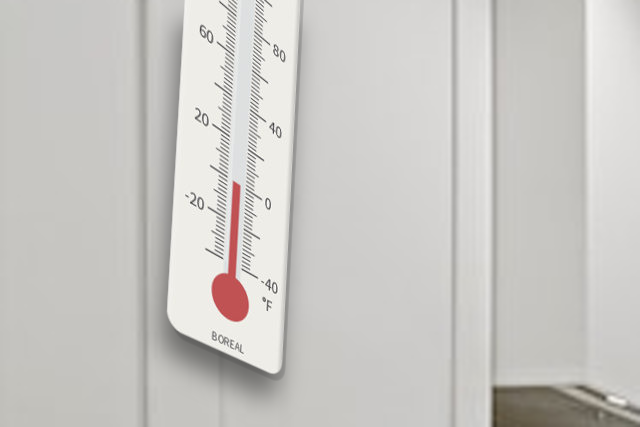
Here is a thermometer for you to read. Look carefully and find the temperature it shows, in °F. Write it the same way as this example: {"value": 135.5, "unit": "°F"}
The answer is {"value": 0, "unit": "°F"}
